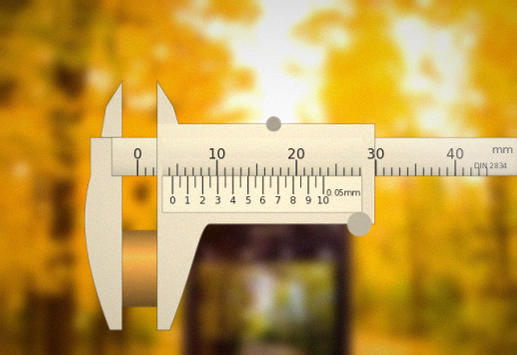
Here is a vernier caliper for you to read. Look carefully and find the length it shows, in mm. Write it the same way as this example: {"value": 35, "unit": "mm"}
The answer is {"value": 4.4, "unit": "mm"}
